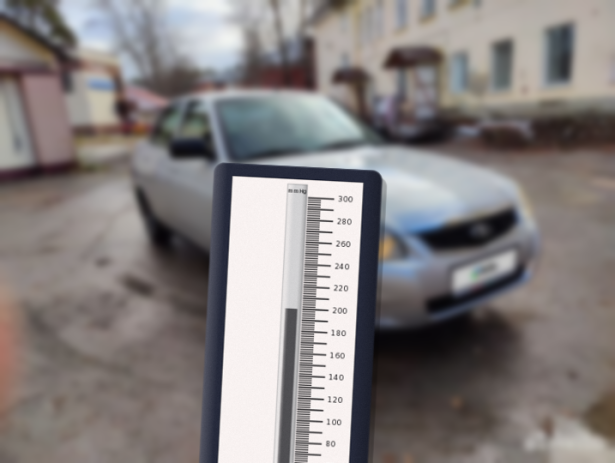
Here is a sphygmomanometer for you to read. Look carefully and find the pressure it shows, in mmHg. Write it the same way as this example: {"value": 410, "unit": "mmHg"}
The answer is {"value": 200, "unit": "mmHg"}
